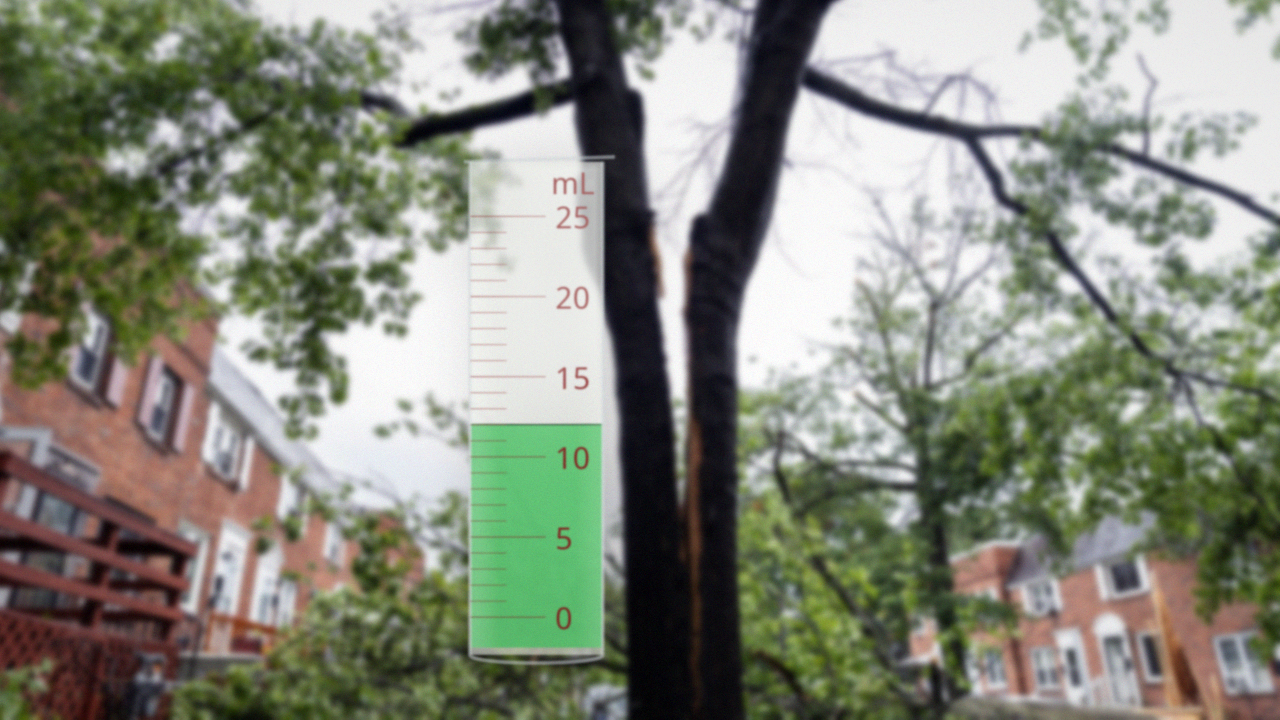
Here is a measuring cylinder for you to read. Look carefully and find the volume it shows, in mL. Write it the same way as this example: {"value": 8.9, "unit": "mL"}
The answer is {"value": 12, "unit": "mL"}
